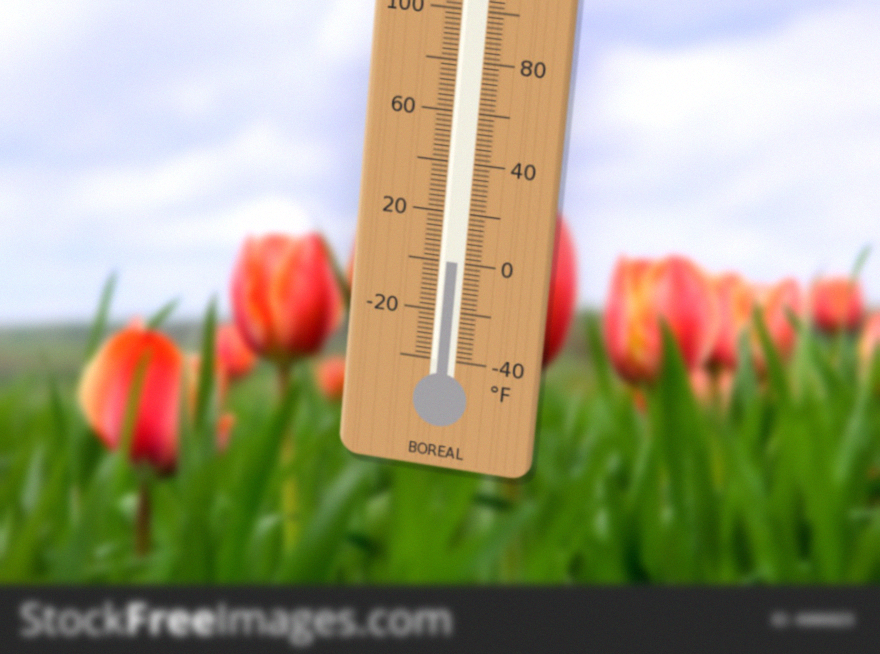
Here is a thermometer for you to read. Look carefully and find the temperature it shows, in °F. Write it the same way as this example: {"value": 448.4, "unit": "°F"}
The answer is {"value": 0, "unit": "°F"}
